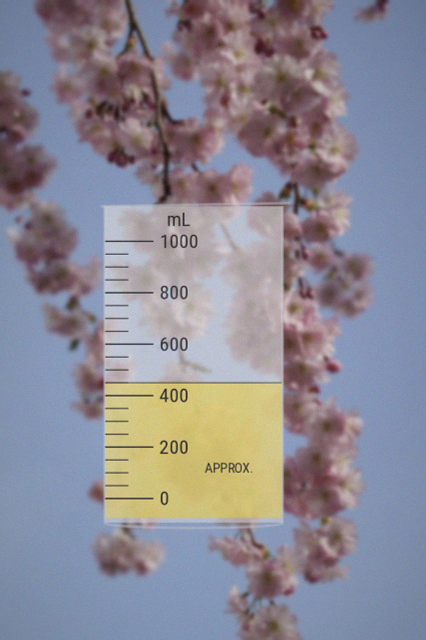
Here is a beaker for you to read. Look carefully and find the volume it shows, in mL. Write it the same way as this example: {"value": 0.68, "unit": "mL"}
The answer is {"value": 450, "unit": "mL"}
